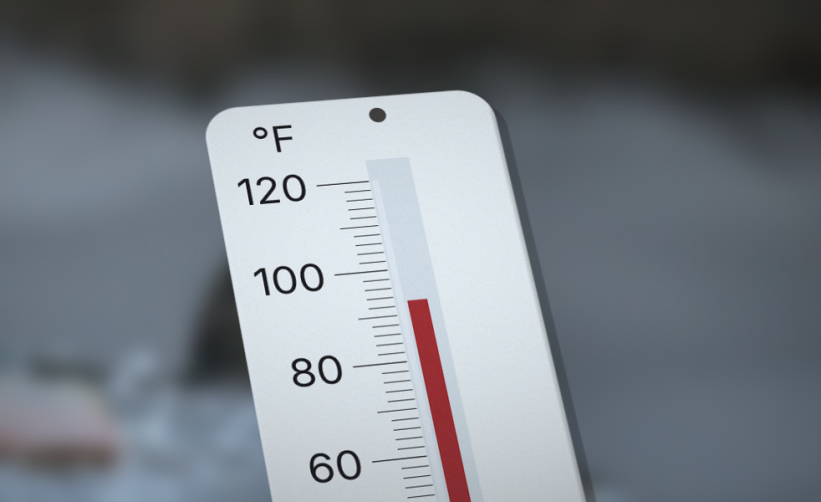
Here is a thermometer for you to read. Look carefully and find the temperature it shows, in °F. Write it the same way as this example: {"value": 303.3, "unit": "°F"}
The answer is {"value": 93, "unit": "°F"}
